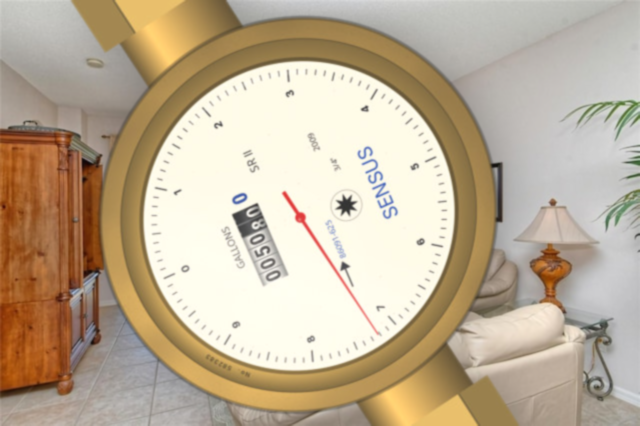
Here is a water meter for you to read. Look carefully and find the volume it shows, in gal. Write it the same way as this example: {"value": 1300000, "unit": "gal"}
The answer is {"value": 50797.2, "unit": "gal"}
